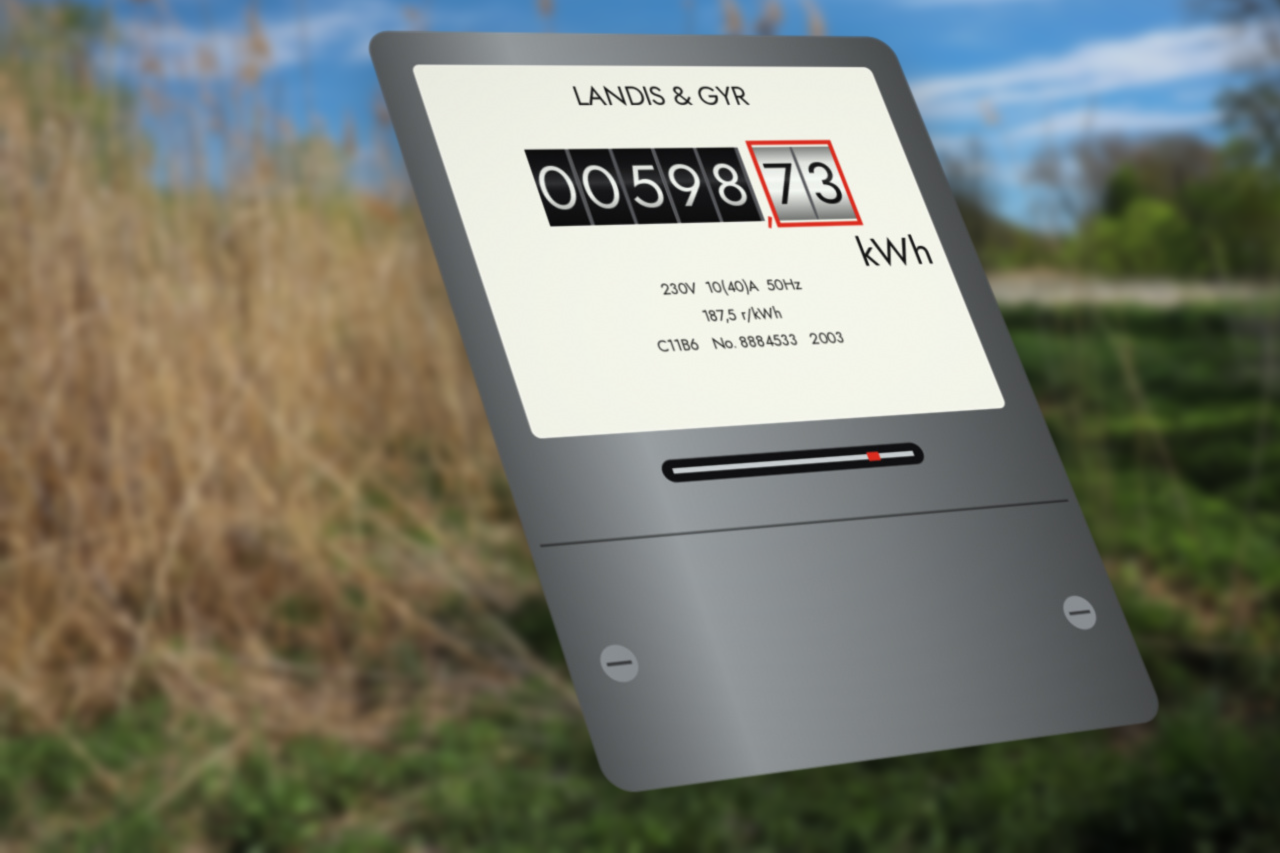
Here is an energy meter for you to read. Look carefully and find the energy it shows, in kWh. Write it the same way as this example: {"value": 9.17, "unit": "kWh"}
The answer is {"value": 598.73, "unit": "kWh"}
